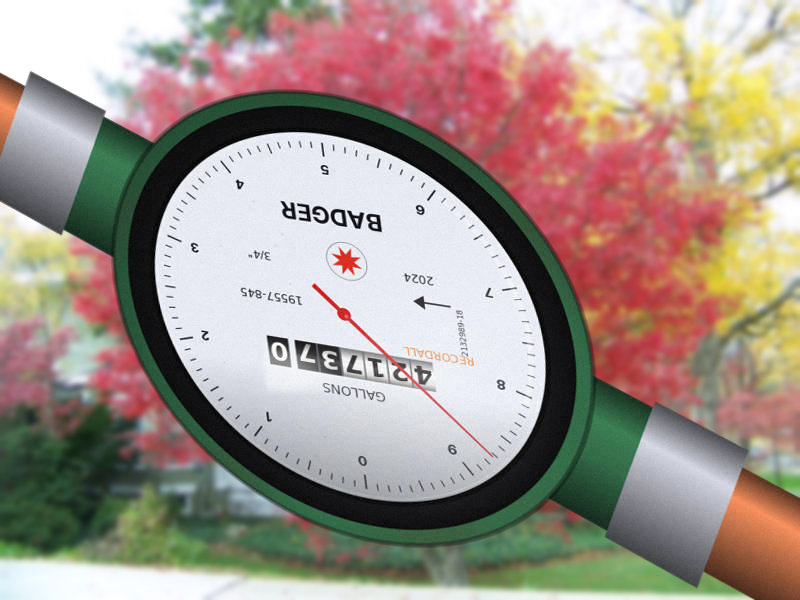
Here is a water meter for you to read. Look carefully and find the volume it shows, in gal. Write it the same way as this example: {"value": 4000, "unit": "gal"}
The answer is {"value": 4217368.7, "unit": "gal"}
